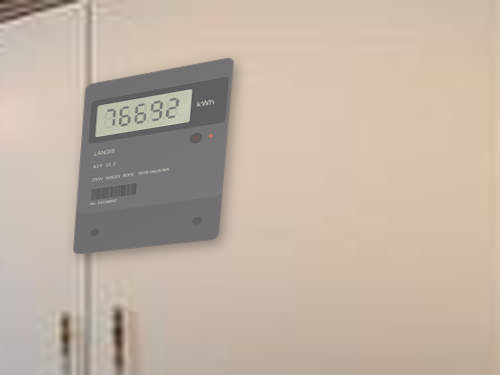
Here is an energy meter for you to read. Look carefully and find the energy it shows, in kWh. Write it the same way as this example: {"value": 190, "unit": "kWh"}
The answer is {"value": 76692, "unit": "kWh"}
